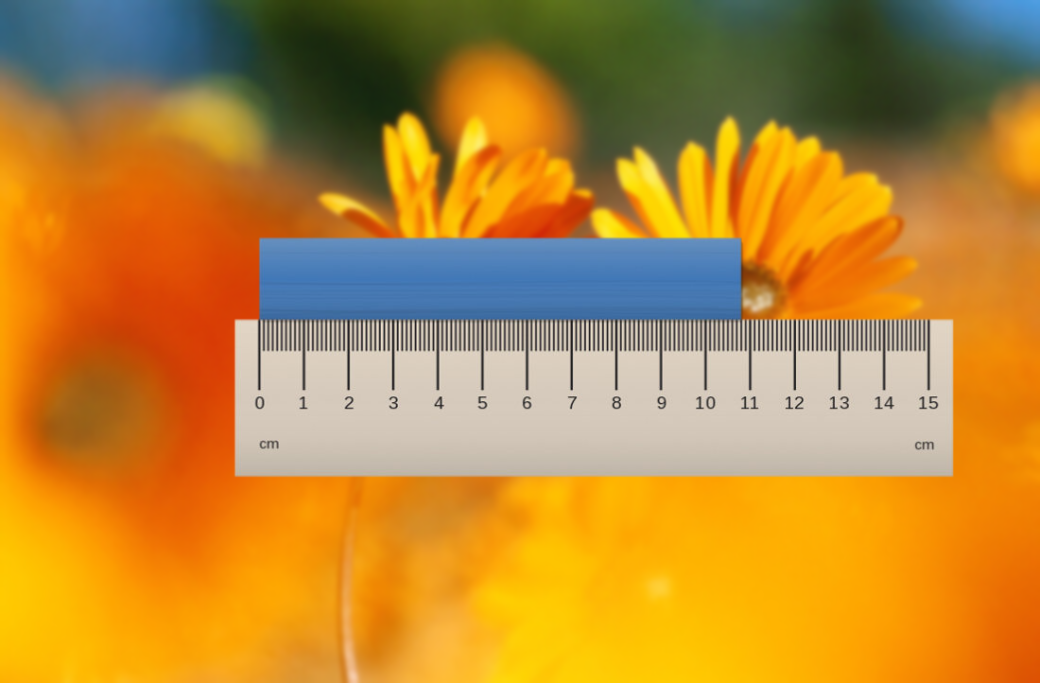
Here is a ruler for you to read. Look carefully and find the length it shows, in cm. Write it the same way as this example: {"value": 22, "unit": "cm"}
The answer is {"value": 10.8, "unit": "cm"}
